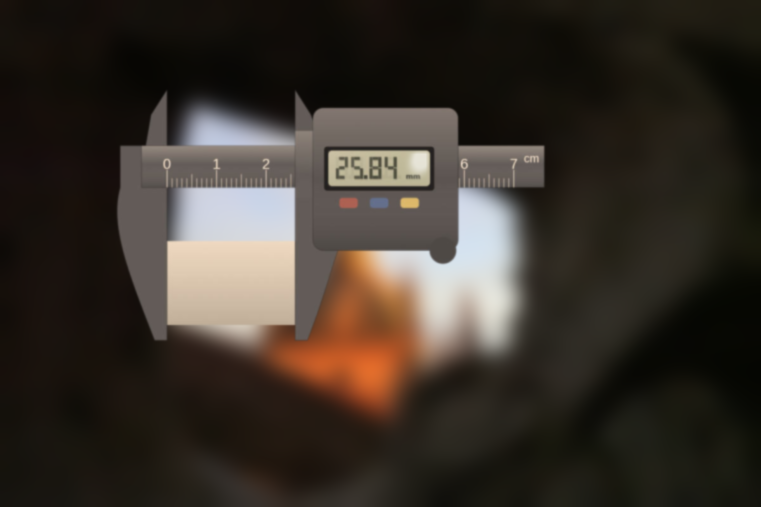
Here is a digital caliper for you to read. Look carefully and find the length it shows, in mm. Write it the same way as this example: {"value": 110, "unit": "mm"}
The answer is {"value": 25.84, "unit": "mm"}
